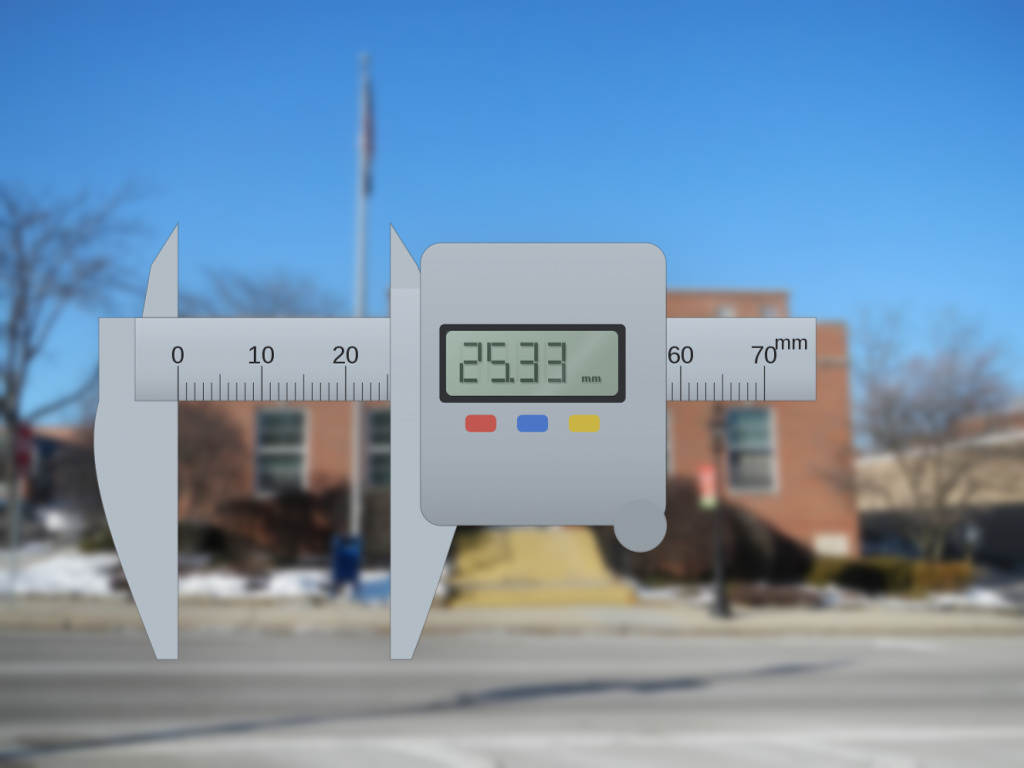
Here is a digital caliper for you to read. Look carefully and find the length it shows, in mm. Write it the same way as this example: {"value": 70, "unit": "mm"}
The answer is {"value": 25.33, "unit": "mm"}
